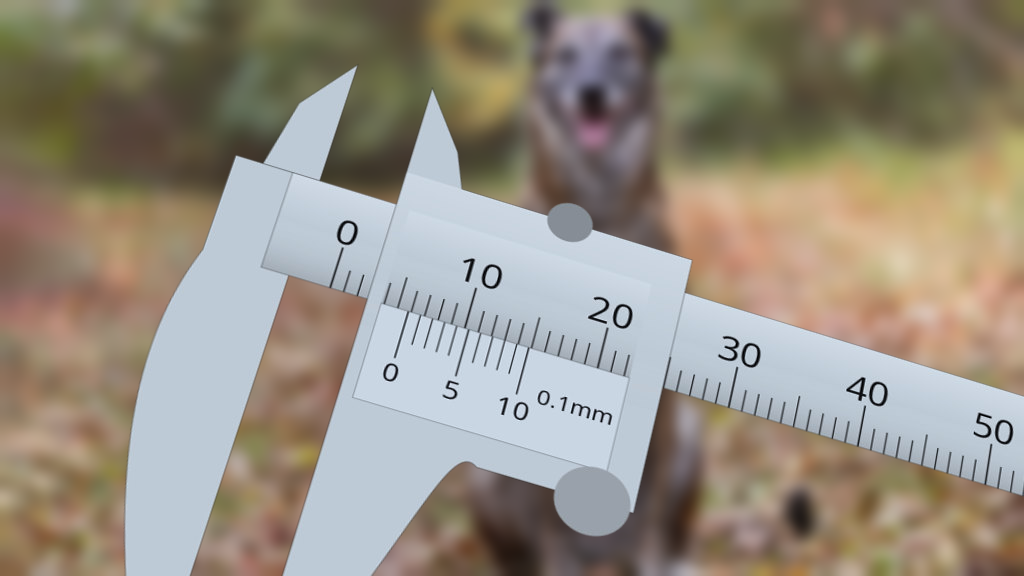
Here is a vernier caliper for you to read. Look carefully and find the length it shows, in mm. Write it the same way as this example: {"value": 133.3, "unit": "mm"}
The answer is {"value": 5.8, "unit": "mm"}
